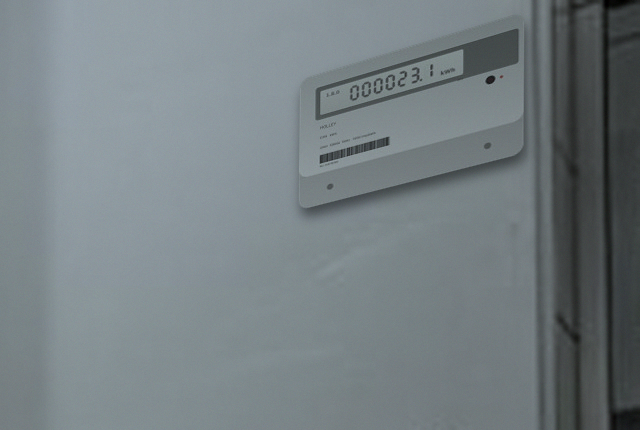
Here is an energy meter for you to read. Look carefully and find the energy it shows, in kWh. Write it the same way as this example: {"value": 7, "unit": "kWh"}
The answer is {"value": 23.1, "unit": "kWh"}
